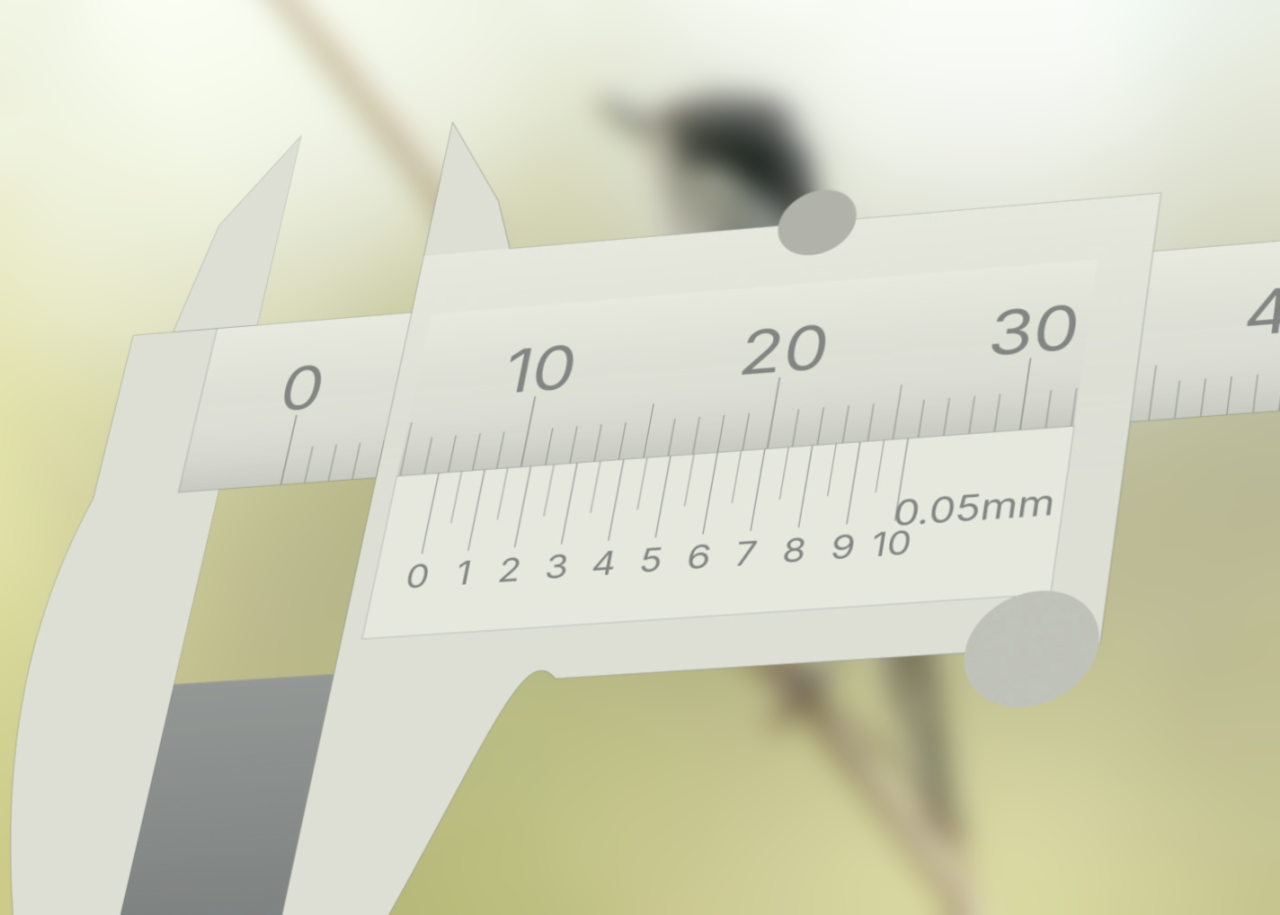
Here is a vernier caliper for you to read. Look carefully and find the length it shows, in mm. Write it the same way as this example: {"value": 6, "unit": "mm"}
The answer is {"value": 6.6, "unit": "mm"}
